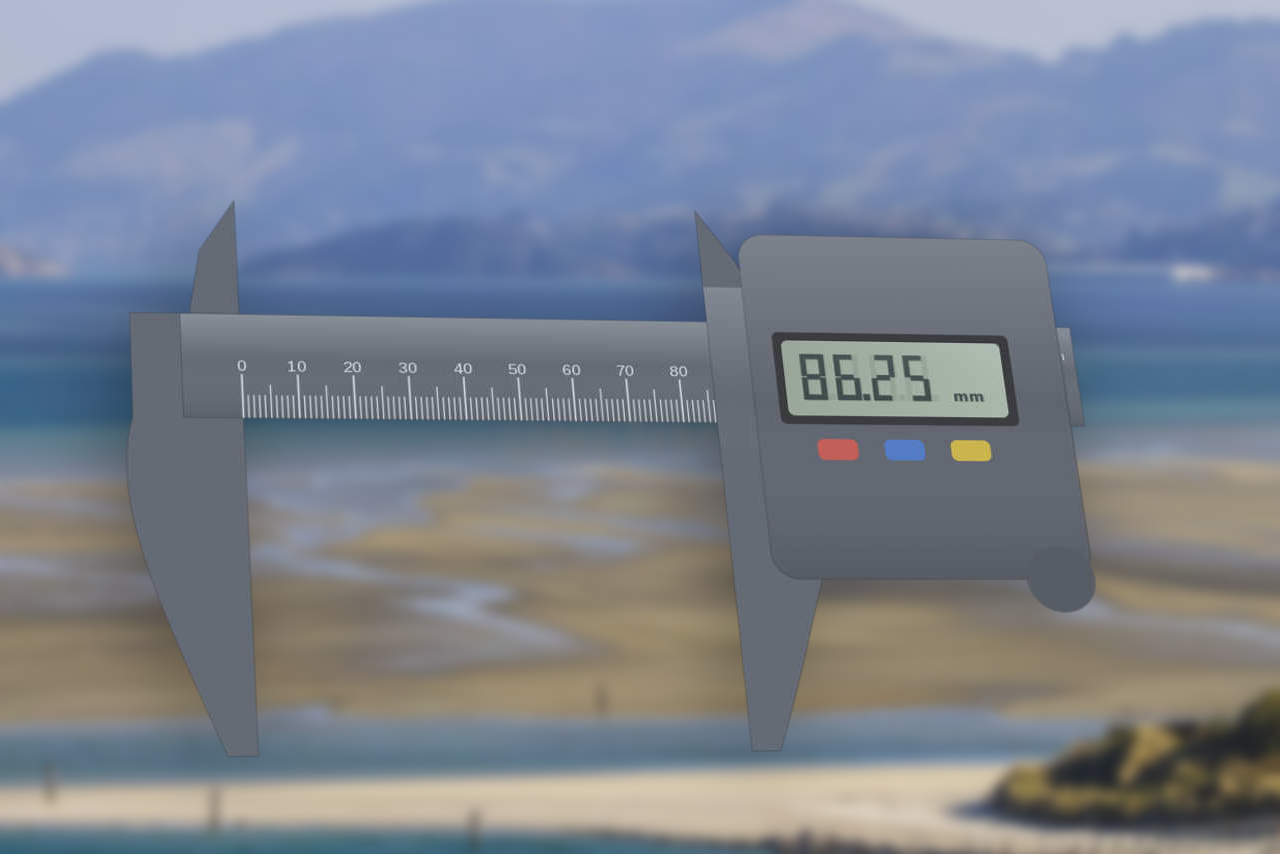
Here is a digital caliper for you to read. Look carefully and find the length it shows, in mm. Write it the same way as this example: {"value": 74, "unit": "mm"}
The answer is {"value": 86.25, "unit": "mm"}
